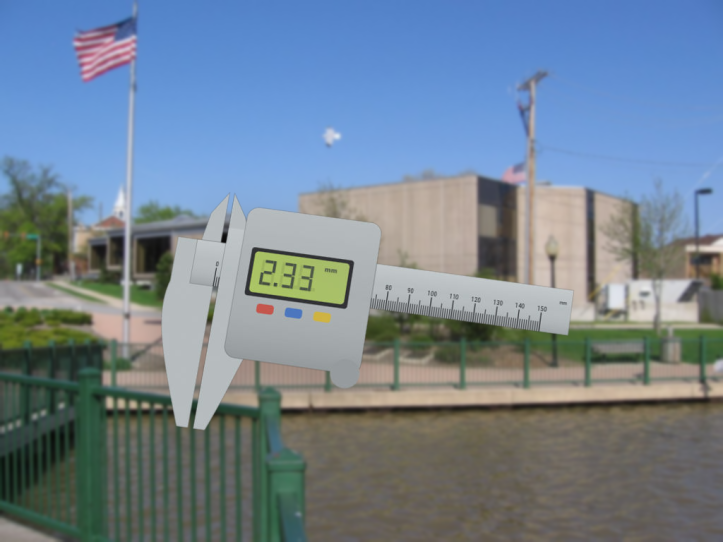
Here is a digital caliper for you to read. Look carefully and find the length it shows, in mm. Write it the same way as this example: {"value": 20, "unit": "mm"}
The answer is {"value": 2.33, "unit": "mm"}
